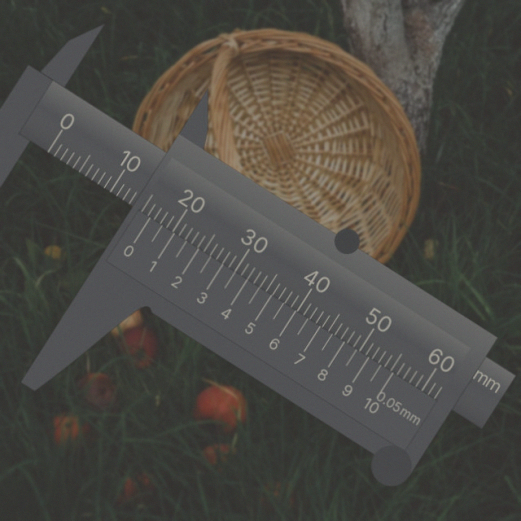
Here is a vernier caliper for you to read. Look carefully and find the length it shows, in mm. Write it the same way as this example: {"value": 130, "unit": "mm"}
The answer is {"value": 16.4, "unit": "mm"}
